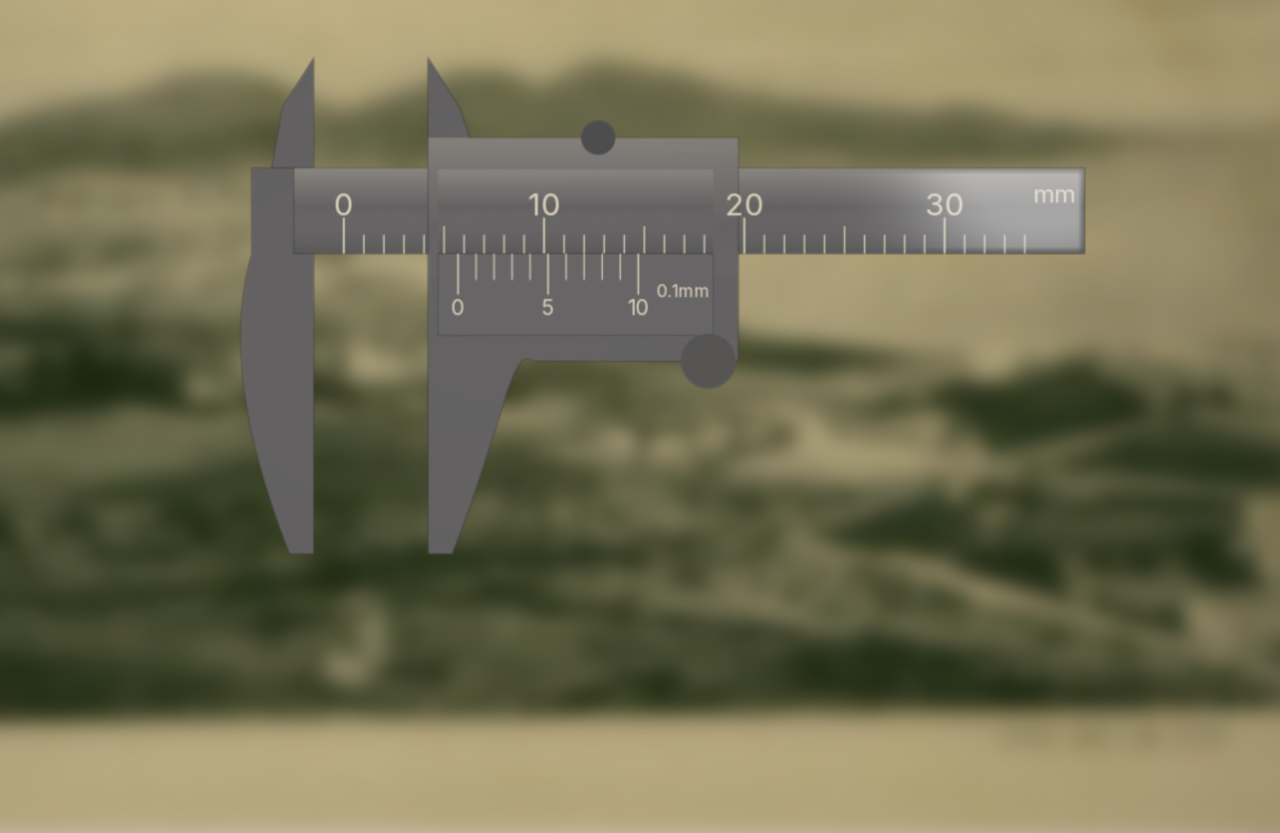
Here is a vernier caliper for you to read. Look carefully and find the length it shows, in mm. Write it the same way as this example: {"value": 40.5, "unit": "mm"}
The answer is {"value": 5.7, "unit": "mm"}
